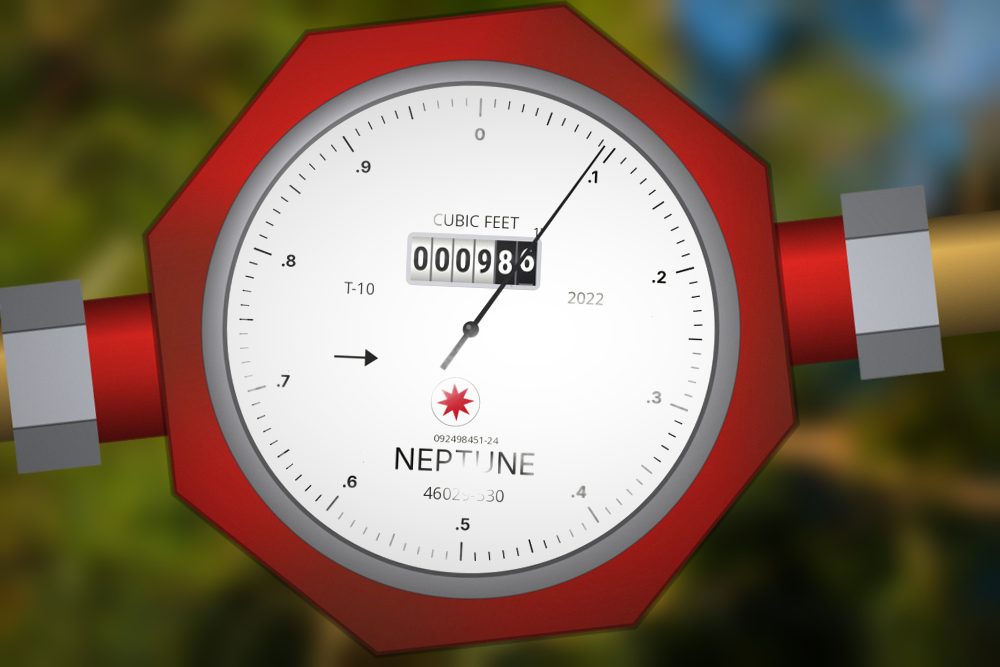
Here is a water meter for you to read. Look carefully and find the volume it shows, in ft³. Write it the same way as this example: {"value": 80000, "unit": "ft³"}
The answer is {"value": 986.09, "unit": "ft³"}
